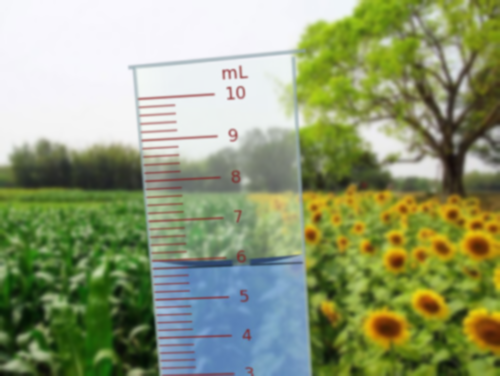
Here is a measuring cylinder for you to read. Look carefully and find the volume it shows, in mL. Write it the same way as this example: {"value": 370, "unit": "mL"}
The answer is {"value": 5.8, "unit": "mL"}
